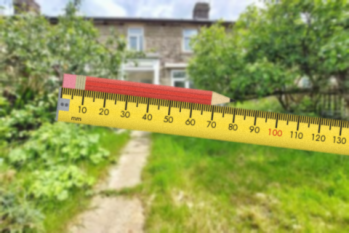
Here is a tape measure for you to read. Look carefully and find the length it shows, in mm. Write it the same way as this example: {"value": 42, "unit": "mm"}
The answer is {"value": 80, "unit": "mm"}
